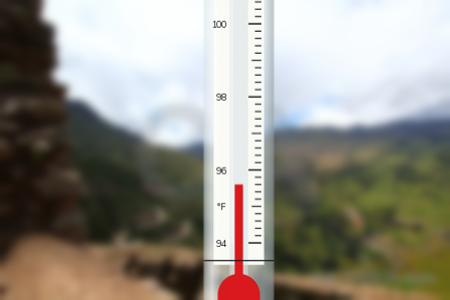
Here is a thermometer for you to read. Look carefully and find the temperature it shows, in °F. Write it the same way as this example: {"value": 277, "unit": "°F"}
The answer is {"value": 95.6, "unit": "°F"}
